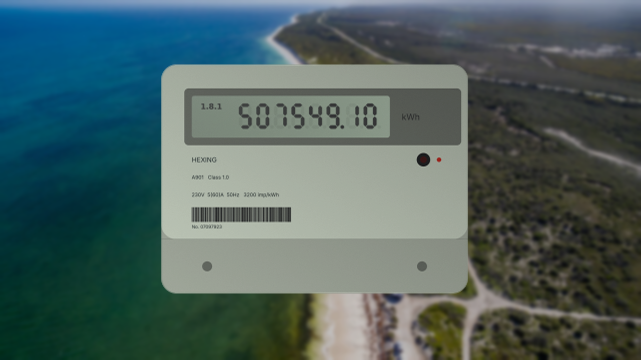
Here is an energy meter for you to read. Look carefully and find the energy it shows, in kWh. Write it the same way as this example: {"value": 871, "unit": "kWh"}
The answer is {"value": 507549.10, "unit": "kWh"}
